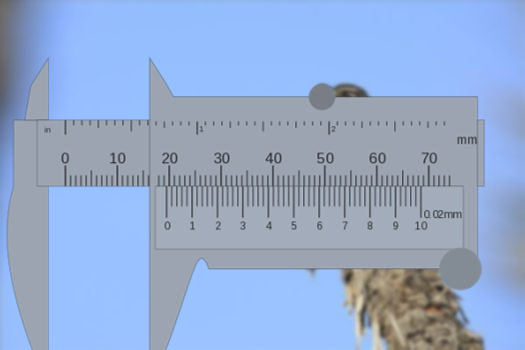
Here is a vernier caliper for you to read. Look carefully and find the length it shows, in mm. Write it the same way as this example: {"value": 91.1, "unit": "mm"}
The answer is {"value": 19.5, "unit": "mm"}
